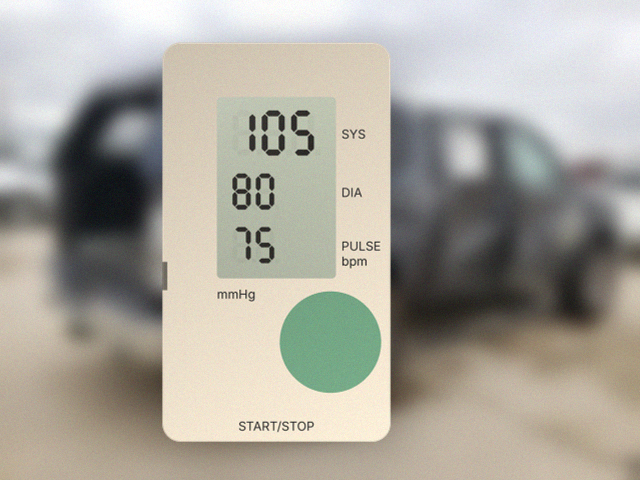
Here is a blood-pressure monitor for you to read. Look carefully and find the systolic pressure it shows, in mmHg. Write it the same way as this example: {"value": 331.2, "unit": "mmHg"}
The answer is {"value": 105, "unit": "mmHg"}
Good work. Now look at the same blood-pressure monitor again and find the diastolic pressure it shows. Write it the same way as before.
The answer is {"value": 80, "unit": "mmHg"}
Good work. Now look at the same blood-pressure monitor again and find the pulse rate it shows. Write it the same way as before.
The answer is {"value": 75, "unit": "bpm"}
